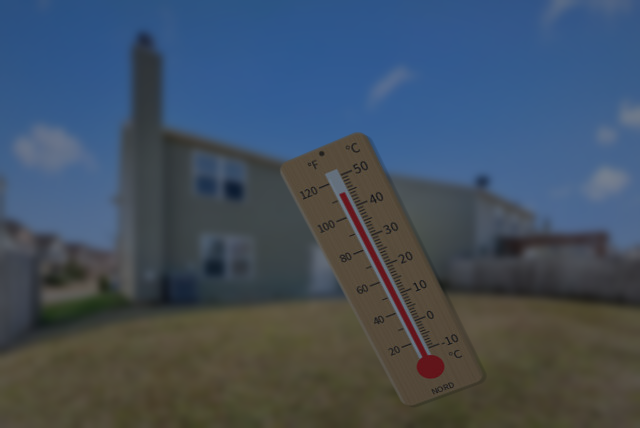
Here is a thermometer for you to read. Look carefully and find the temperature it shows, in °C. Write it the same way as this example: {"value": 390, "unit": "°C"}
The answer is {"value": 45, "unit": "°C"}
